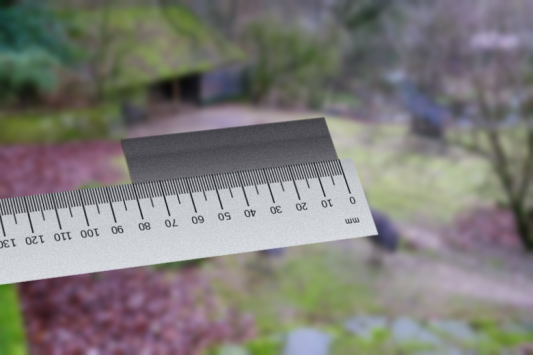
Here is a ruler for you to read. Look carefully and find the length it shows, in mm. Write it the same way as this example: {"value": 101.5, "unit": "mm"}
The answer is {"value": 80, "unit": "mm"}
